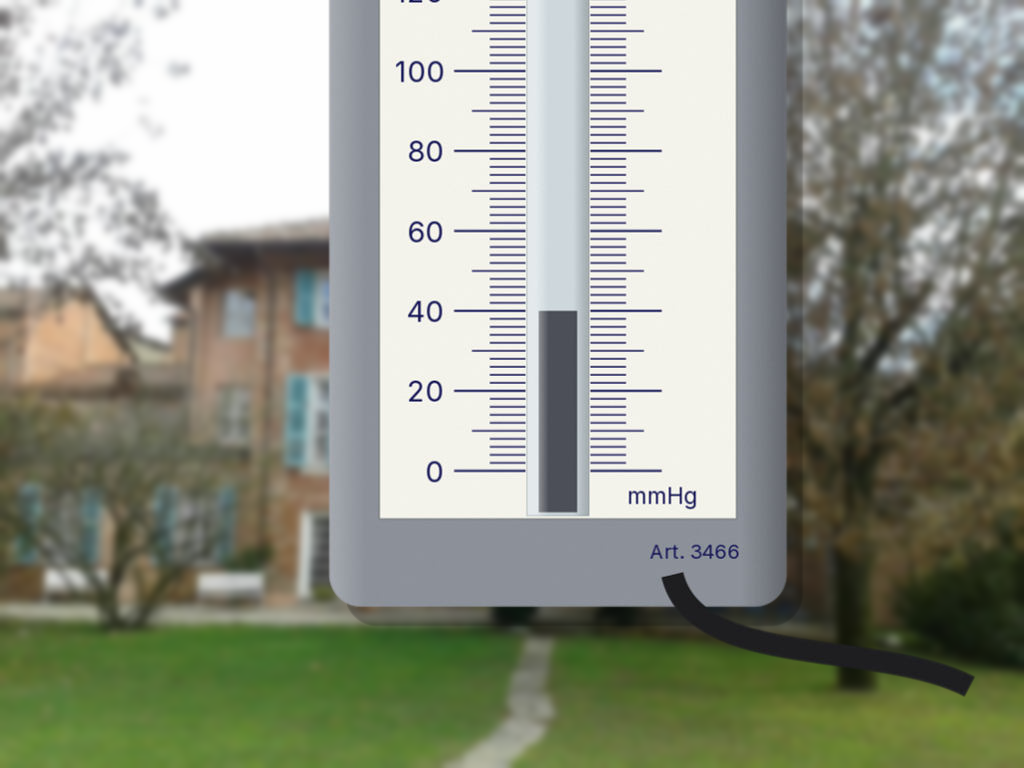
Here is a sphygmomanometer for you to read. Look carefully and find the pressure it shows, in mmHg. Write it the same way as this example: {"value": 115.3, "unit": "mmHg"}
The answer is {"value": 40, "unit": "mmHg"}
